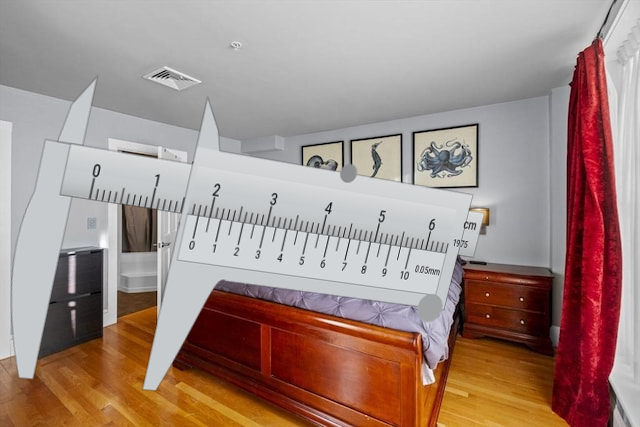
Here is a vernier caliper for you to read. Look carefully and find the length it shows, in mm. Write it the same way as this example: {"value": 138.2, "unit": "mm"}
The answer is {"value": 18.0, "unit": "mm"}
